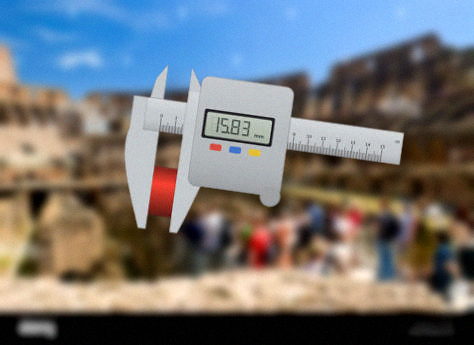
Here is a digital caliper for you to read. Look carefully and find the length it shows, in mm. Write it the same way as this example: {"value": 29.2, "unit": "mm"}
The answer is {"value": 15.83, "unit": "mm"}
